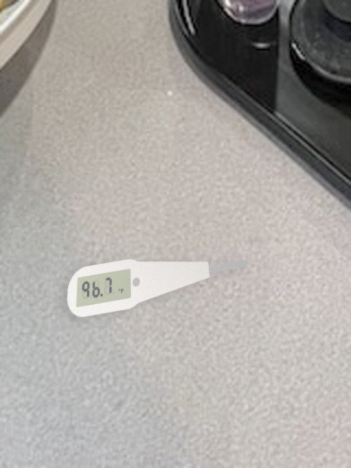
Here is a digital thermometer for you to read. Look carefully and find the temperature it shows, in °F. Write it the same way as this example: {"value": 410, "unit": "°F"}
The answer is {"value": 96.7, "unit": "°F"}
